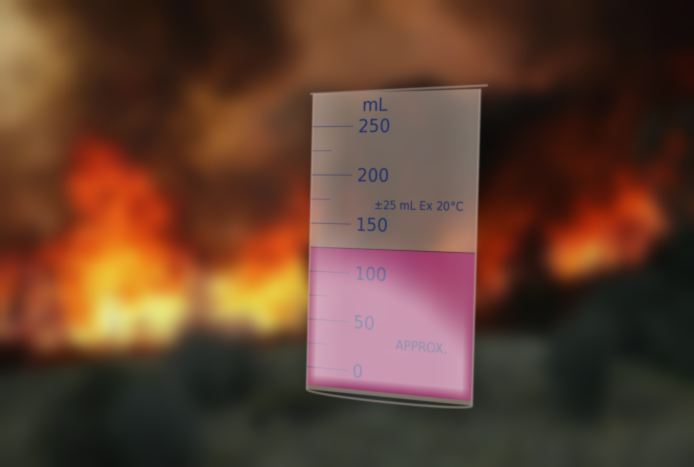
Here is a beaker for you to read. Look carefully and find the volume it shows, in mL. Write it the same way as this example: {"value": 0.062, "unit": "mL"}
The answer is {"value": 125, "unit": "mL"}
